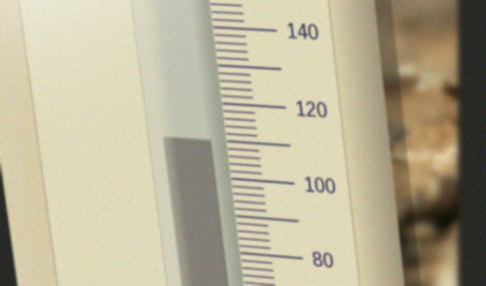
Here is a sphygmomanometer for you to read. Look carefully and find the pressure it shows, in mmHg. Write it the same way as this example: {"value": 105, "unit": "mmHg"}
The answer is {"value": 110, "unit": "mmHg"}
